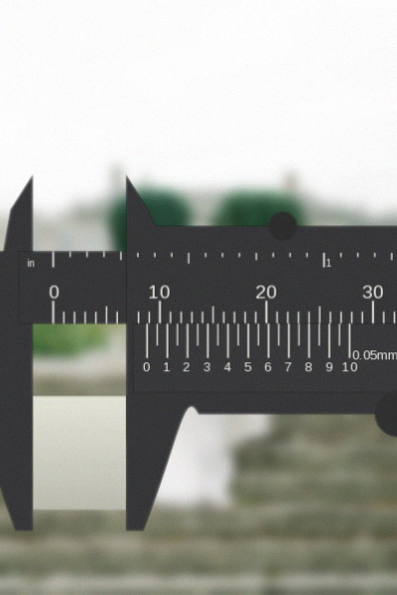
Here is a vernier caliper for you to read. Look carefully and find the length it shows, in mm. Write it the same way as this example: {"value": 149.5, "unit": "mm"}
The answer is {"value": 8.8, "unit": "mm"}
